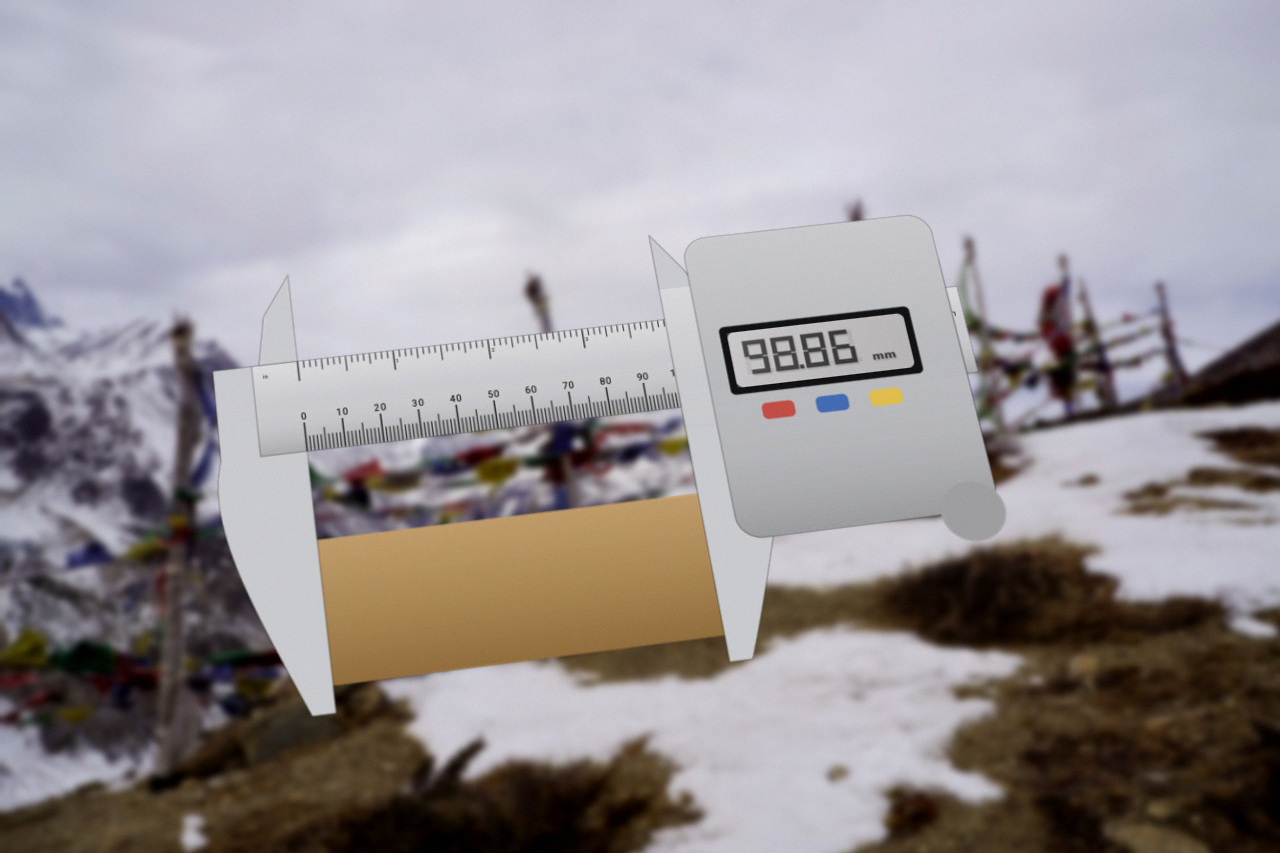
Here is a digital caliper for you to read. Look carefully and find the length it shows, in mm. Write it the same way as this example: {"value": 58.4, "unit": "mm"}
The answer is {"value": 98.86, "unit": "mm"}
